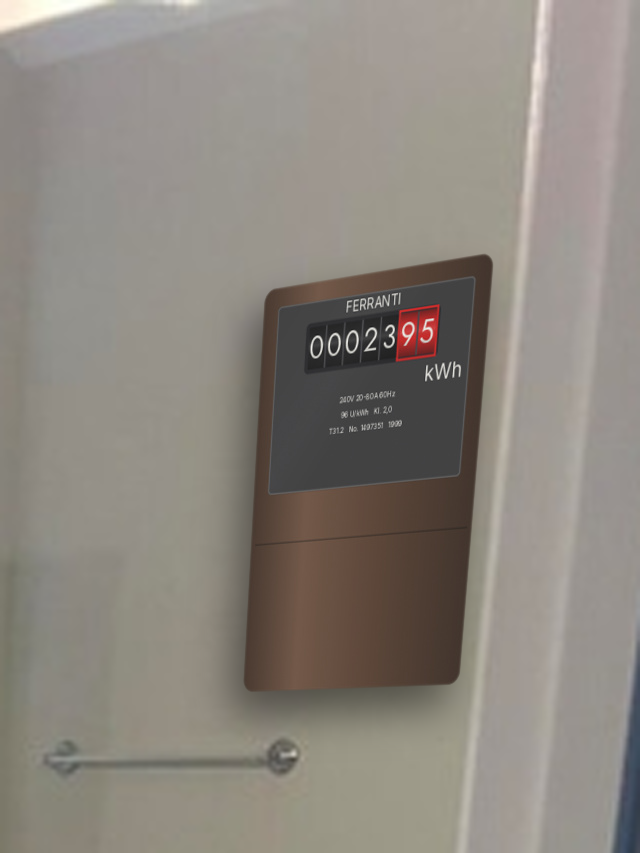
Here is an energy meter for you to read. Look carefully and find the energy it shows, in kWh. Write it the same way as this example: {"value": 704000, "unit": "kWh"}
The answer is {"value": 23.95, "unit": "kWh"}
